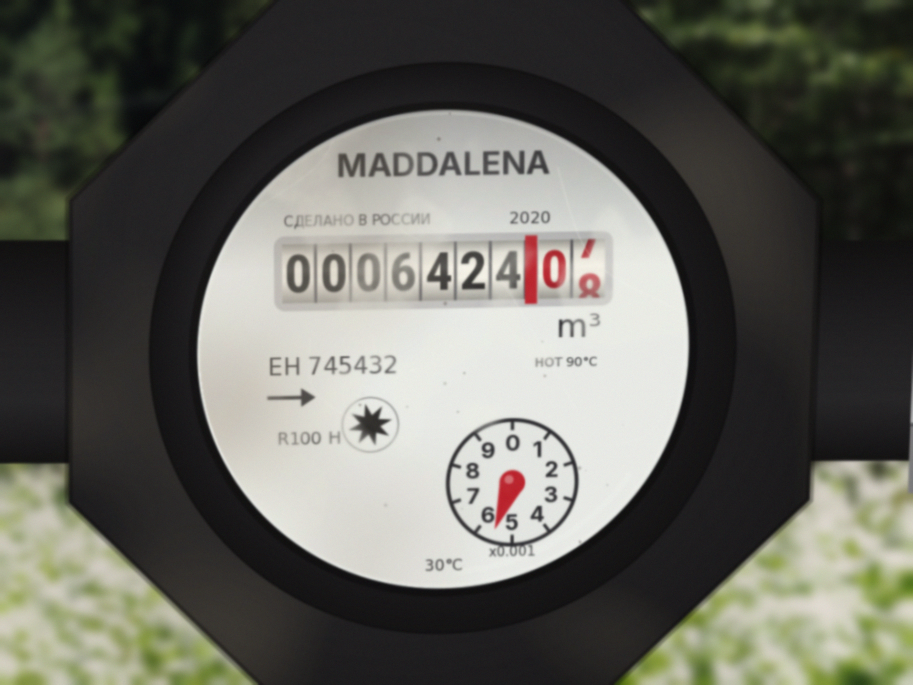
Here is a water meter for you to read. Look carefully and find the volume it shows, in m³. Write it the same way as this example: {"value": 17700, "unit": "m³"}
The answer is {"value": 6424.075, "unit": "m³"}
